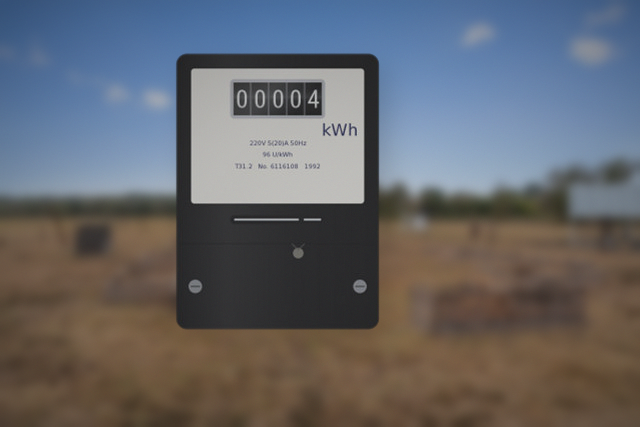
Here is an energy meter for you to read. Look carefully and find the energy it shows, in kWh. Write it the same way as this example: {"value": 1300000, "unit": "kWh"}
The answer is {"value": 4, "unit": "kWh"}
